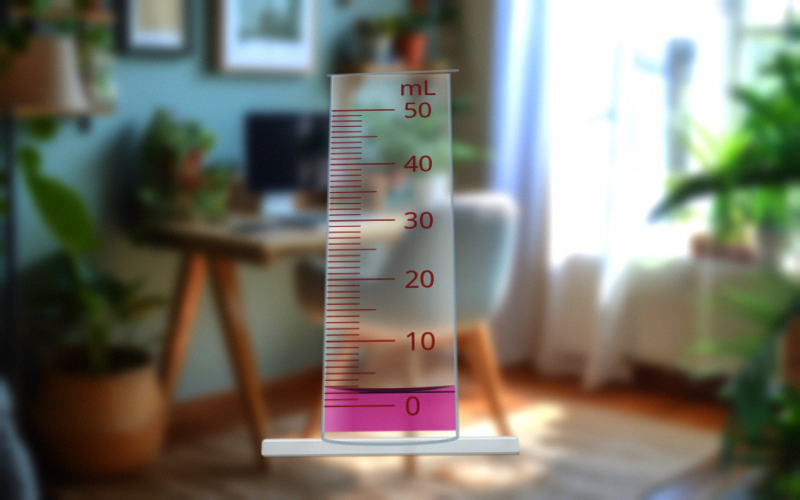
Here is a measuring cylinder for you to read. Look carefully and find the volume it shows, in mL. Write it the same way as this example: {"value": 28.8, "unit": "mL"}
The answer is {"value": 2, "unit": "mL"}
